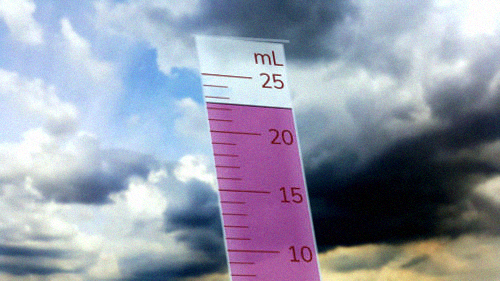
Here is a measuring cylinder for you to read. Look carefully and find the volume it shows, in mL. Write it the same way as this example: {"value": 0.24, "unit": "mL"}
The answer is {"value": 22.5, "unit": "mL"}
